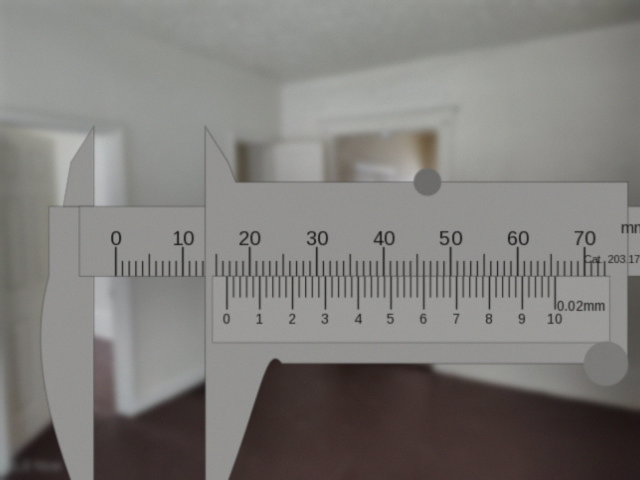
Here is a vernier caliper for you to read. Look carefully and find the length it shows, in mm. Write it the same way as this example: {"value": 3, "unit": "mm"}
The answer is {"value": 16.6, "unit": "mm"}
